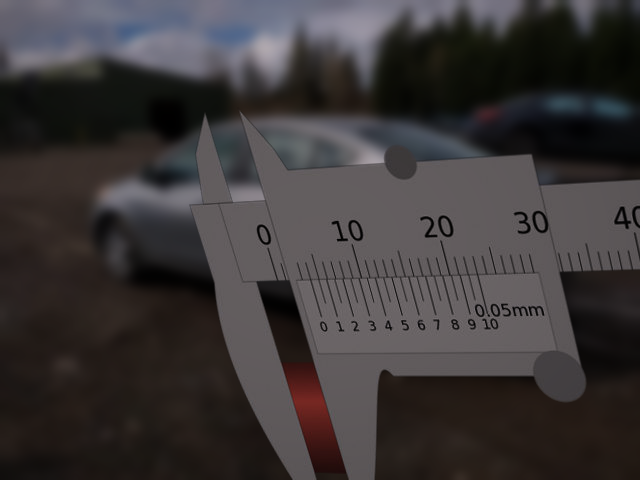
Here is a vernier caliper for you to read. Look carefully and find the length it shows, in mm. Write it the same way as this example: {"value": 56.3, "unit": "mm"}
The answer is {"value": 4.0, "unit": "mm"}
